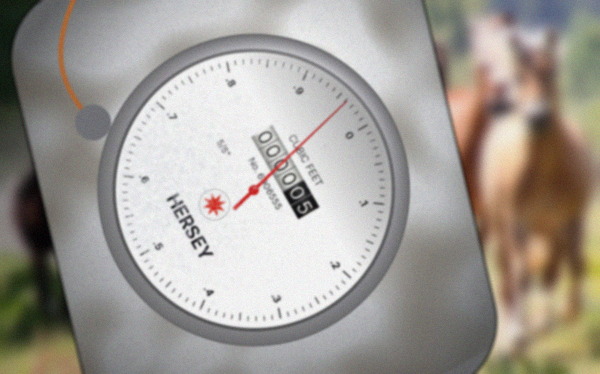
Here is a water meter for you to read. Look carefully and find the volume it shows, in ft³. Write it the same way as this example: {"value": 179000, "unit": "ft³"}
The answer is {"value": 4.96, "unit": "ft³"}
